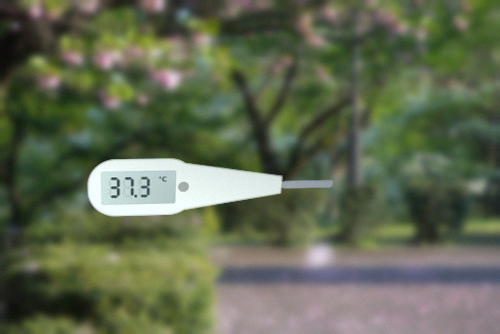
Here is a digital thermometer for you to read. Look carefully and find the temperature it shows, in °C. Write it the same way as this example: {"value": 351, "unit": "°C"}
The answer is {"value": 37.3, "unit": "°C"}
